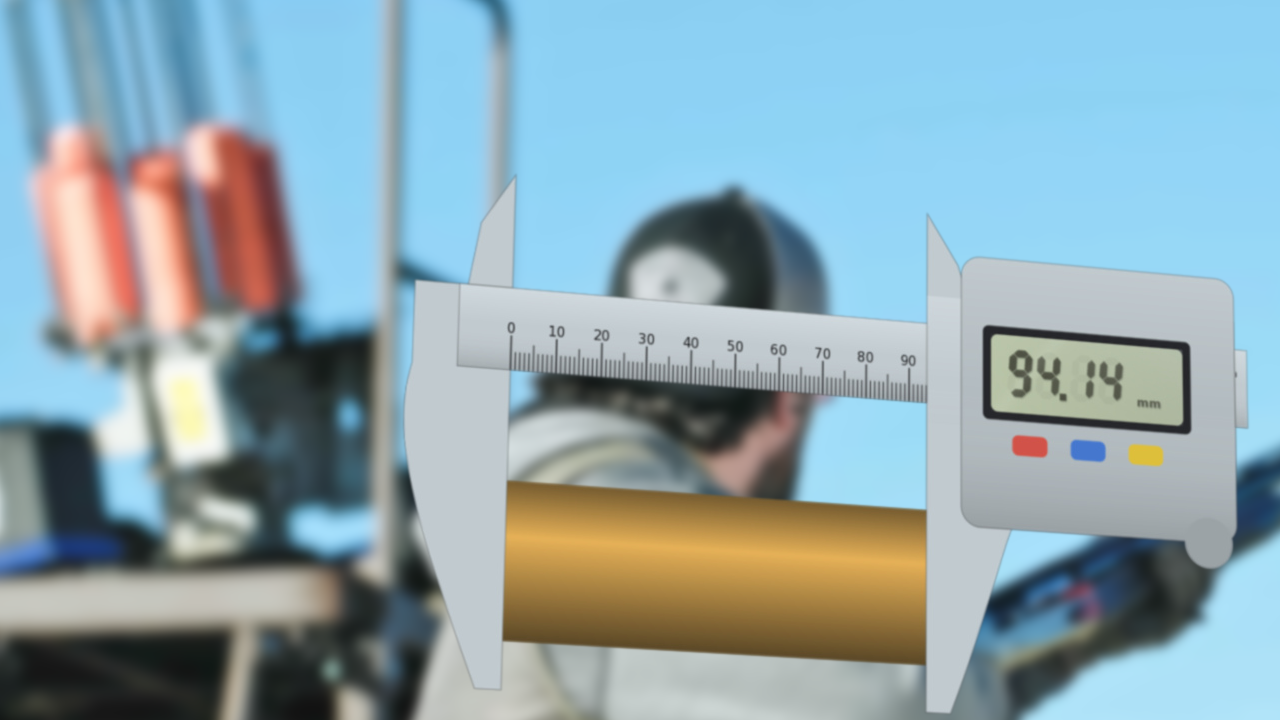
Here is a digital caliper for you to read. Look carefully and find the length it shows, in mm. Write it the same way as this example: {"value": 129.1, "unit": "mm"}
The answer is {"value": 94.14, "unit": "mm"}
